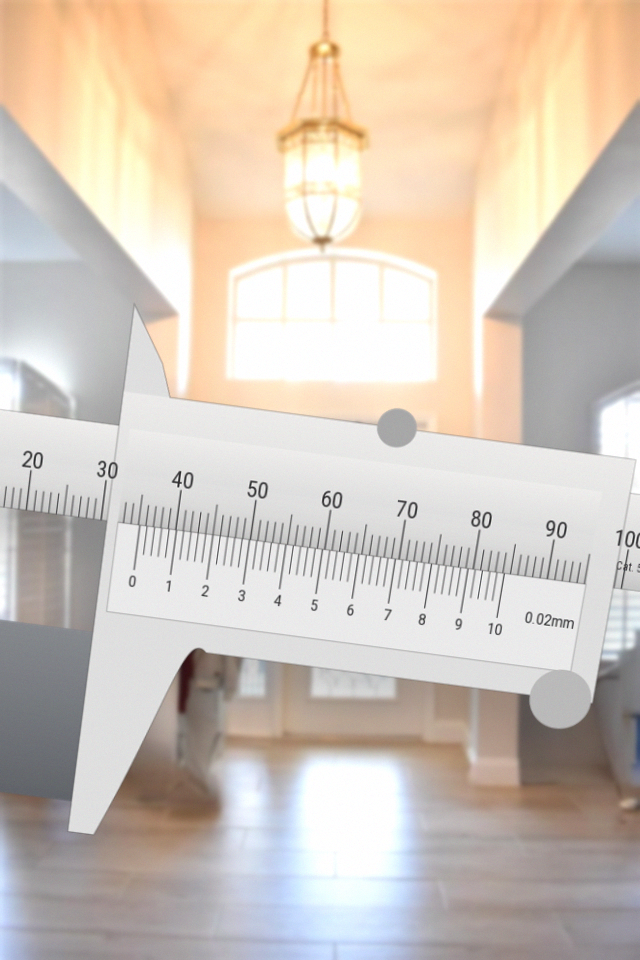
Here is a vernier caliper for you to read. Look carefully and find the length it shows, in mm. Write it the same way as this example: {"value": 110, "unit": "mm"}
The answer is {"value": 35.2, "unit": "mm"}
